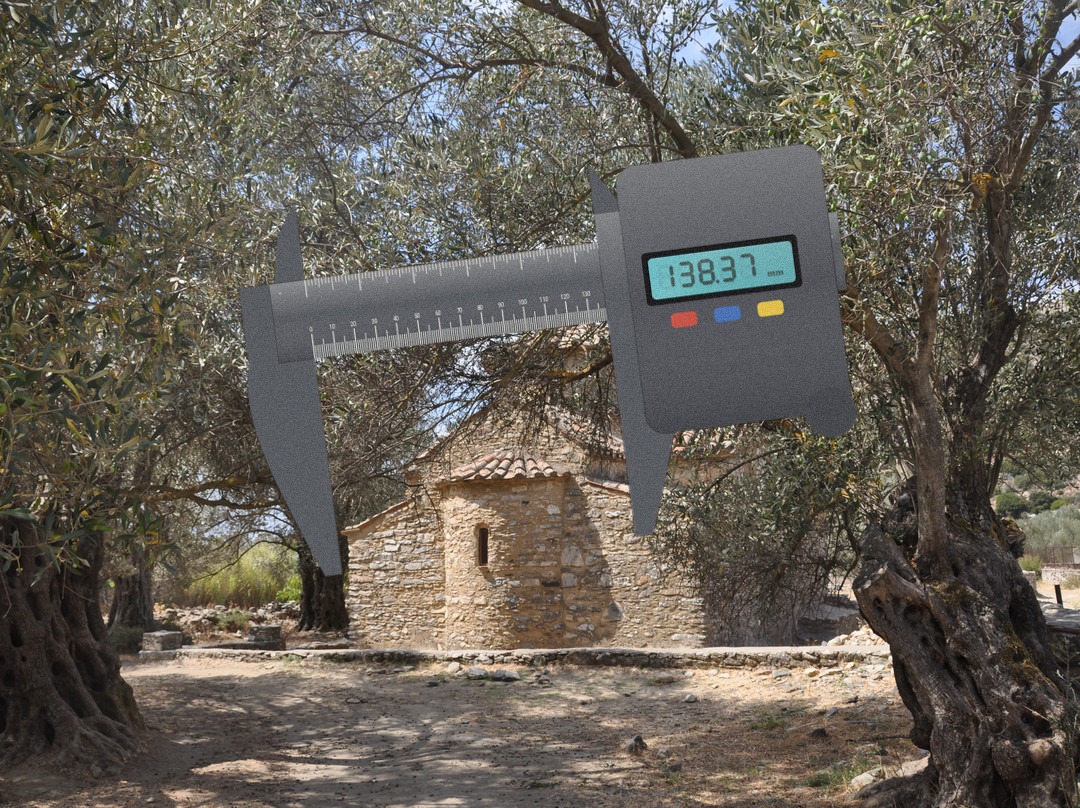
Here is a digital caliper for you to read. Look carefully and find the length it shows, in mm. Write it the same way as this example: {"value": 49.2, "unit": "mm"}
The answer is {"value": 138.37, "unit": "mm"}
